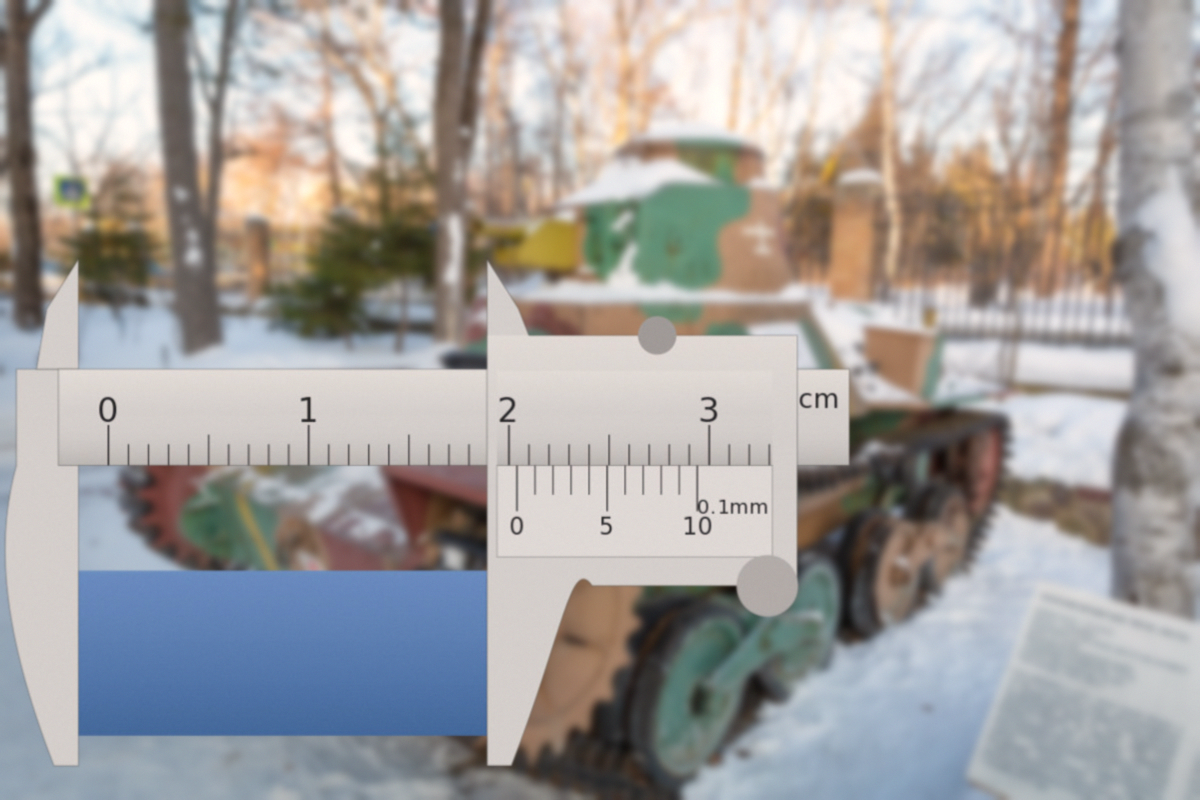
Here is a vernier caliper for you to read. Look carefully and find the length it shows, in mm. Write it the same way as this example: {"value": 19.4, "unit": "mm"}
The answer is {"value": 20.4, "unit": "mm"}
